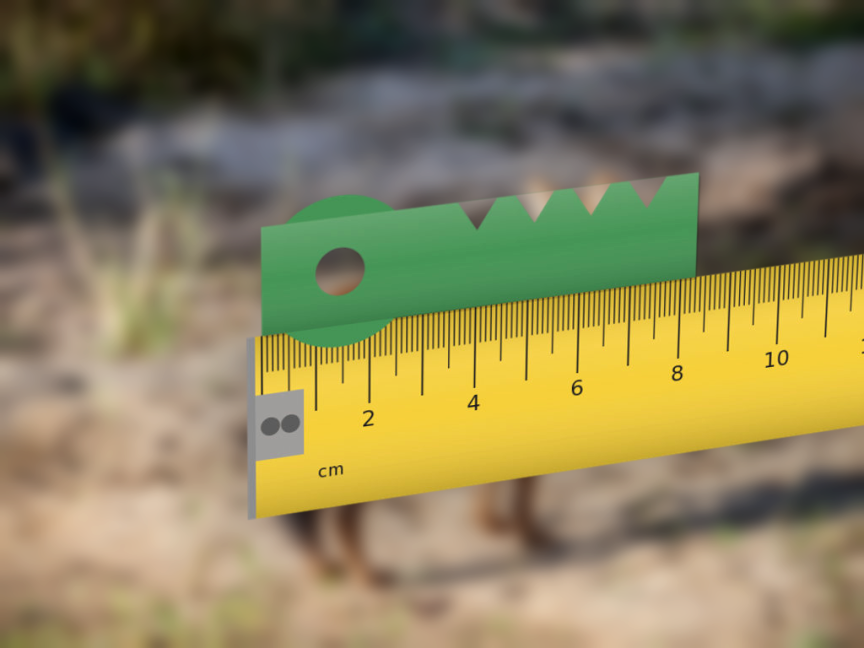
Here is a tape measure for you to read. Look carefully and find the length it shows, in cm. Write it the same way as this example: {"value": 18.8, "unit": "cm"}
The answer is {"value": 8.3, "unit": "cm"}
